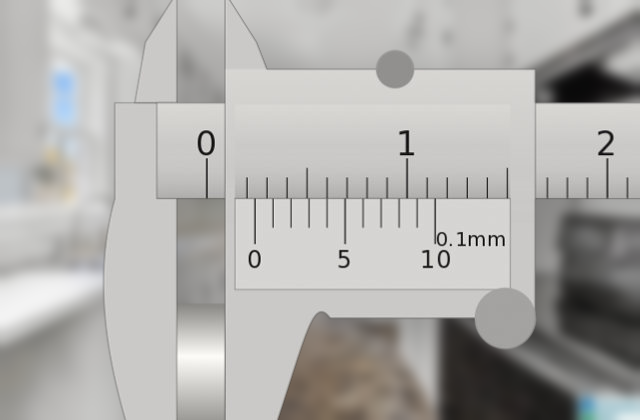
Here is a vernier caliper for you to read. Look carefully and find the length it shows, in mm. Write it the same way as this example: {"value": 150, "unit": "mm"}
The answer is {"value": 2.4, "unit": "mm"}
